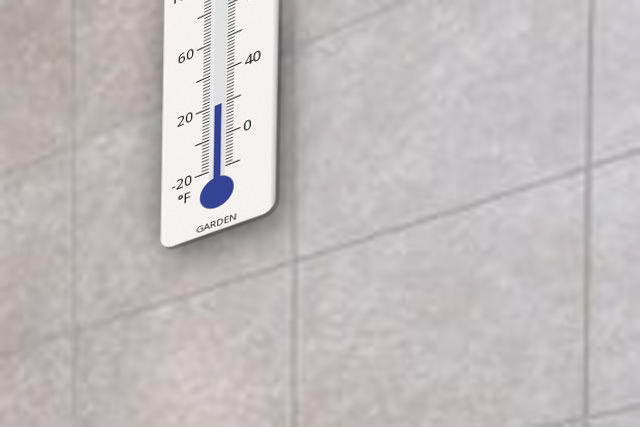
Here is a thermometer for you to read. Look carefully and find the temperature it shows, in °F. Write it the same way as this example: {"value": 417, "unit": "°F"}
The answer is {"value": 20, "unit": "°F"}
